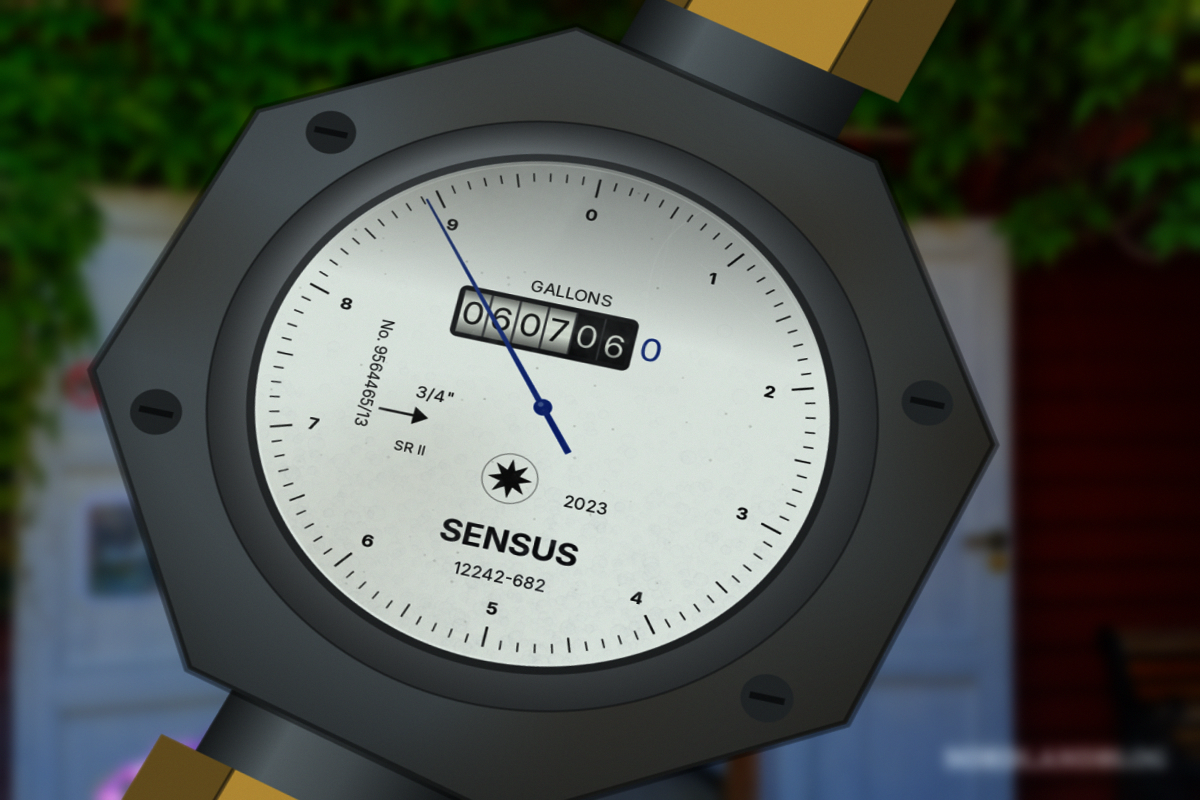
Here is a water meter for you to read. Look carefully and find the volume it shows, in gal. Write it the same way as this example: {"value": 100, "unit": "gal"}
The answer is {"value": 607058.9, "unit": "gal"}
